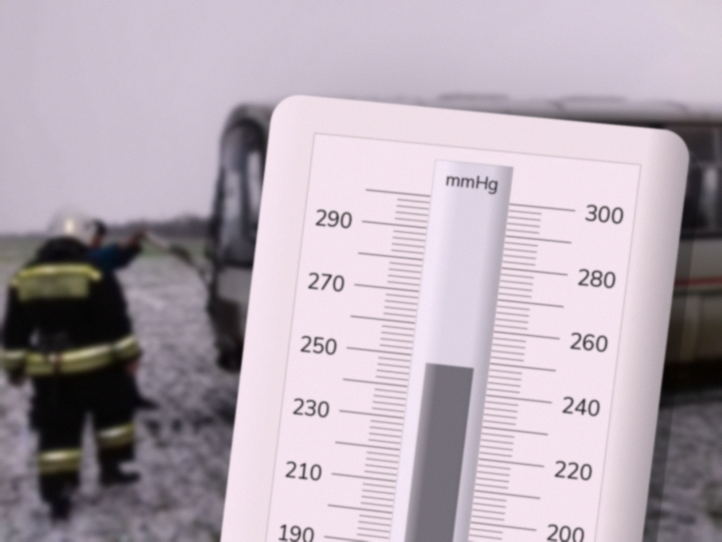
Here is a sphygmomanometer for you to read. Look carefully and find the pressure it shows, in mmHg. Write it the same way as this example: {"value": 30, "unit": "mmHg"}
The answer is {"value": 248, "unit": "mmHg"}
